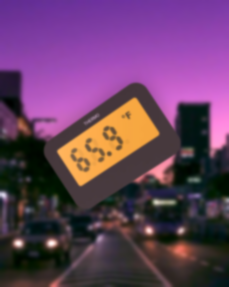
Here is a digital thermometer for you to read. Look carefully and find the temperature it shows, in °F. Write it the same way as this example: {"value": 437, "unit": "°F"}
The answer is {"value": 65.9, "unit": "°F"}
